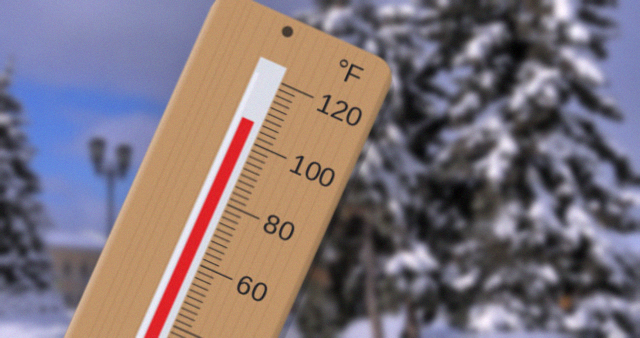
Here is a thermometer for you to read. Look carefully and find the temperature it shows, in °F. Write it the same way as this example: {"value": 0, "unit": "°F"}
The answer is {"value": 106, "unit": "°F"}
